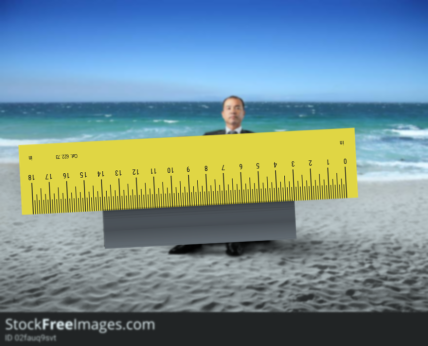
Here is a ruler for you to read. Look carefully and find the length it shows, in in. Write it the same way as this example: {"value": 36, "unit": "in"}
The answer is {"value": 11, "unit": "in"}
